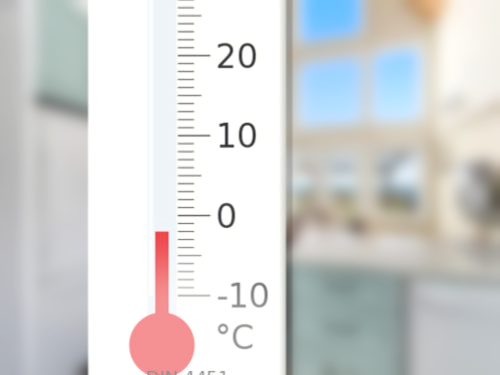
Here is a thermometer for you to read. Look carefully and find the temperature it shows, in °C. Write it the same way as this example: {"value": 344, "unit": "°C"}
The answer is {"value": -2, "unit": "°C"}
